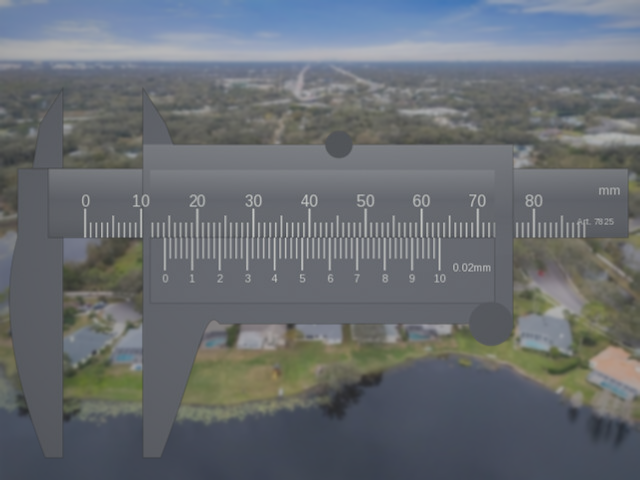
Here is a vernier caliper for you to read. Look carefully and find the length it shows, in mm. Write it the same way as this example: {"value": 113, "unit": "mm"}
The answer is {"value": 14.2, "unit": "mm"}
